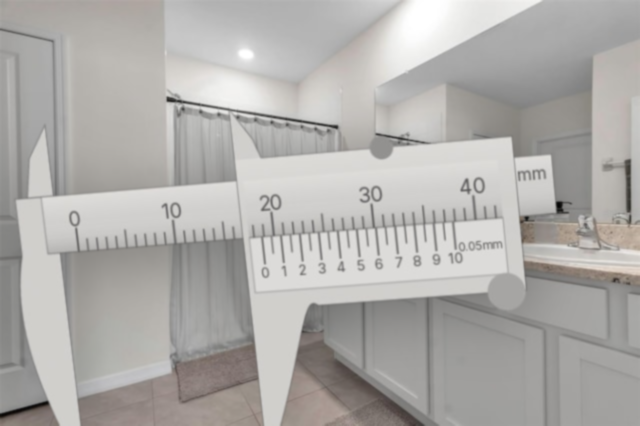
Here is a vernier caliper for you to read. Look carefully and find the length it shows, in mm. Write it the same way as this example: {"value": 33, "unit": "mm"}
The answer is {"value": 18.8, "unit": "mm"}
